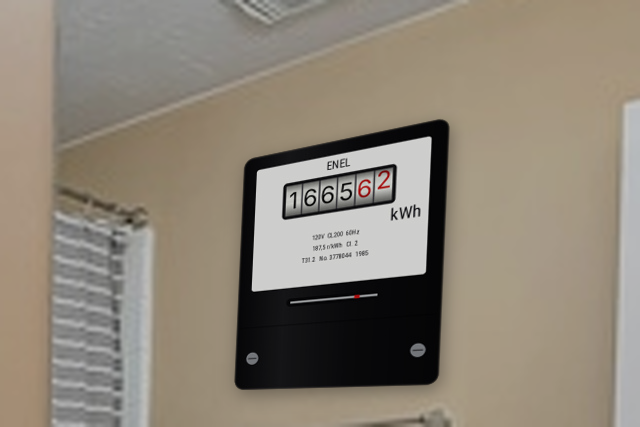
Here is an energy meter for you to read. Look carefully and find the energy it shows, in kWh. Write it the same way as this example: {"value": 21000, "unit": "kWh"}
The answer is {"value": 1665.62, "unit": "kWh"}
